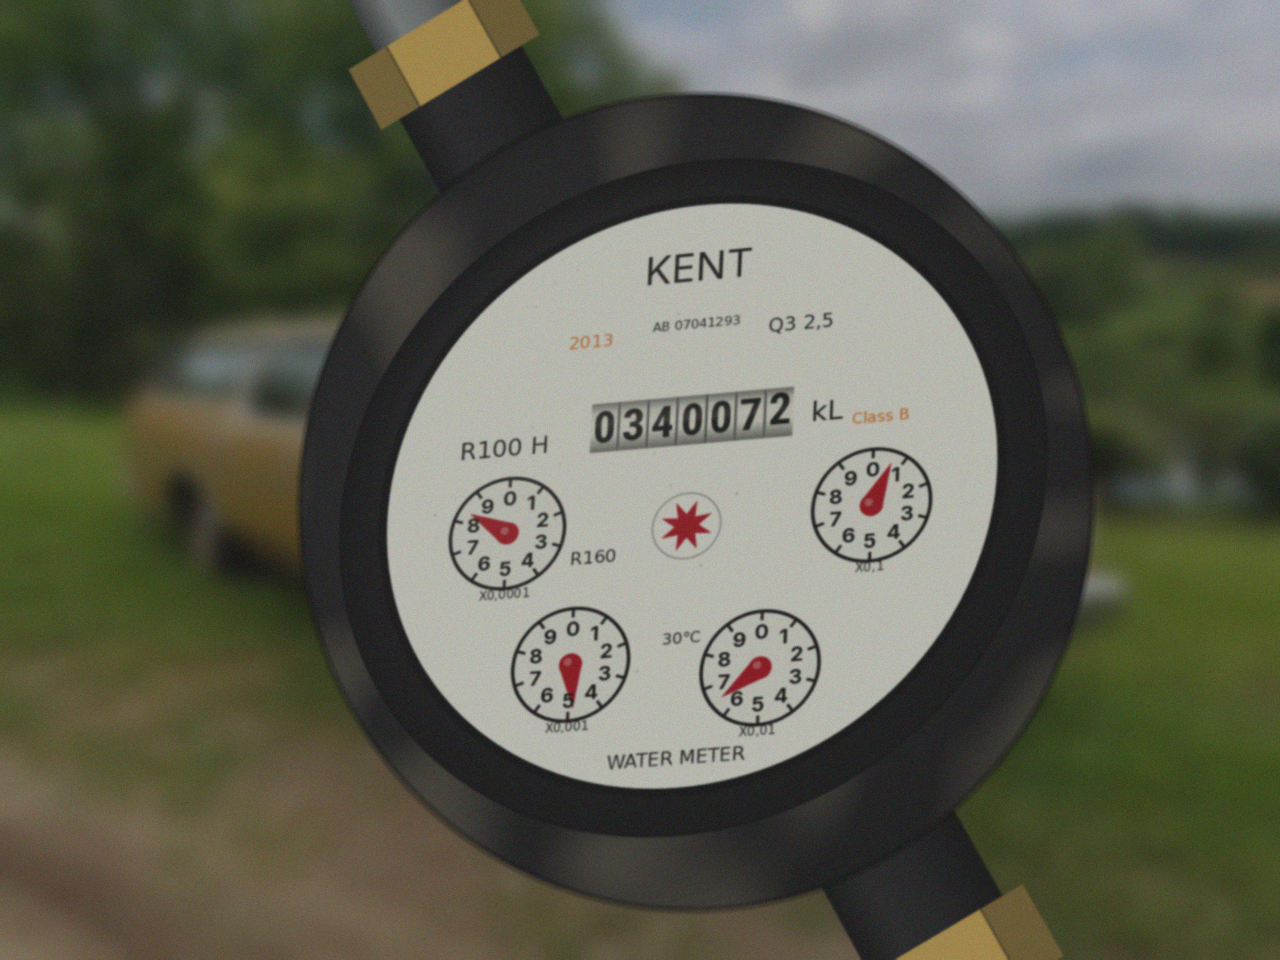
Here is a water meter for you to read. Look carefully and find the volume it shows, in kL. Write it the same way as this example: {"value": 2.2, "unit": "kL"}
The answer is {"value": 340072.0648, "unit": "kL"}
